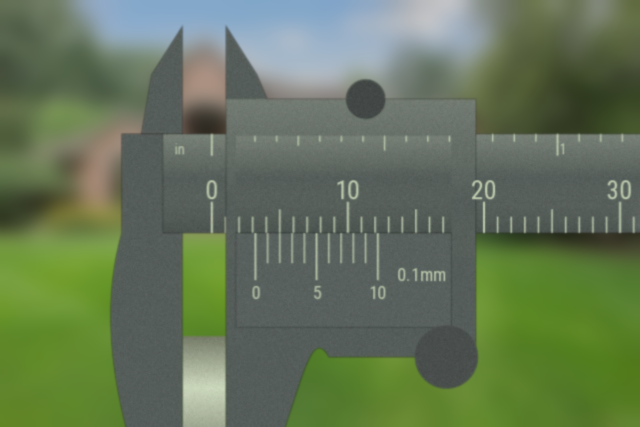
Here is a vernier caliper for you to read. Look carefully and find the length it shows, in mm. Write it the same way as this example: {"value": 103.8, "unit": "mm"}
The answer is {"value": 3.2, "unit": "mm"}
